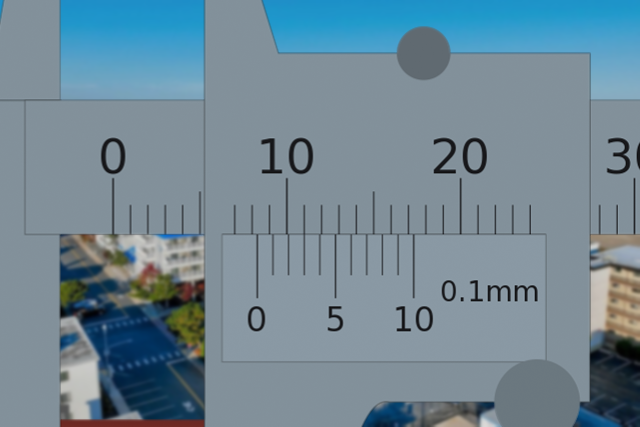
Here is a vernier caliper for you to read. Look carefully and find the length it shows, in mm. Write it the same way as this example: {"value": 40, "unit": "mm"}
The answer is {"value": 8.3, "unit": "mm"}
